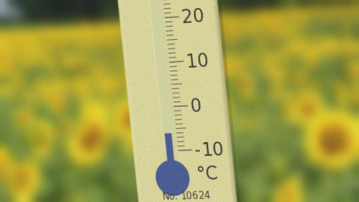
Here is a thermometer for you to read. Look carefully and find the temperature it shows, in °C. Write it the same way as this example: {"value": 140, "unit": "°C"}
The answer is {"value": -6, "unit": "°C"}
